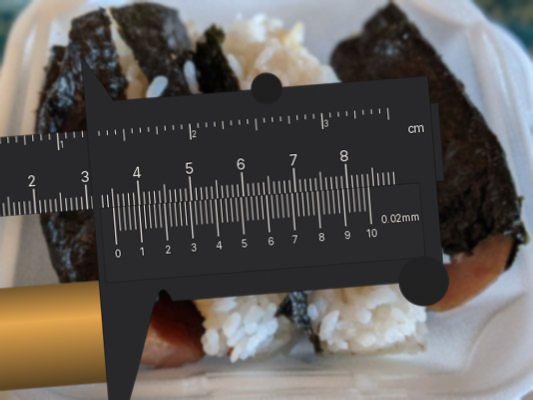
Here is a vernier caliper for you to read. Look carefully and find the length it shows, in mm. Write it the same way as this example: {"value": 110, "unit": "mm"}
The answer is {"value": 35.0, "unit": "mm"}
